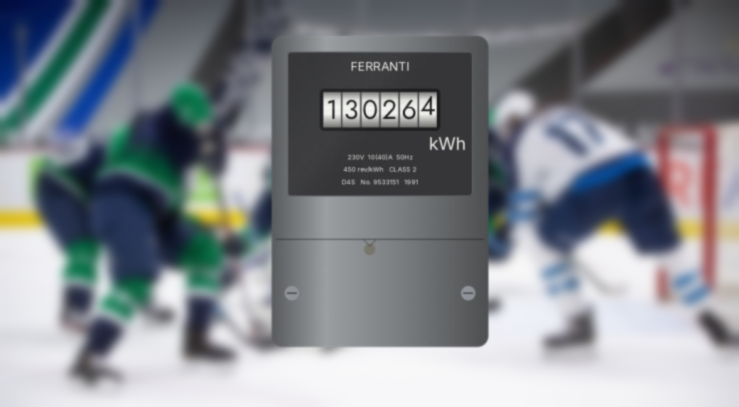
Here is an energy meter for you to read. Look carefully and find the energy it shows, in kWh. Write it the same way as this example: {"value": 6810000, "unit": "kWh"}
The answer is {"value": 130264, "unit": "kWh"}
